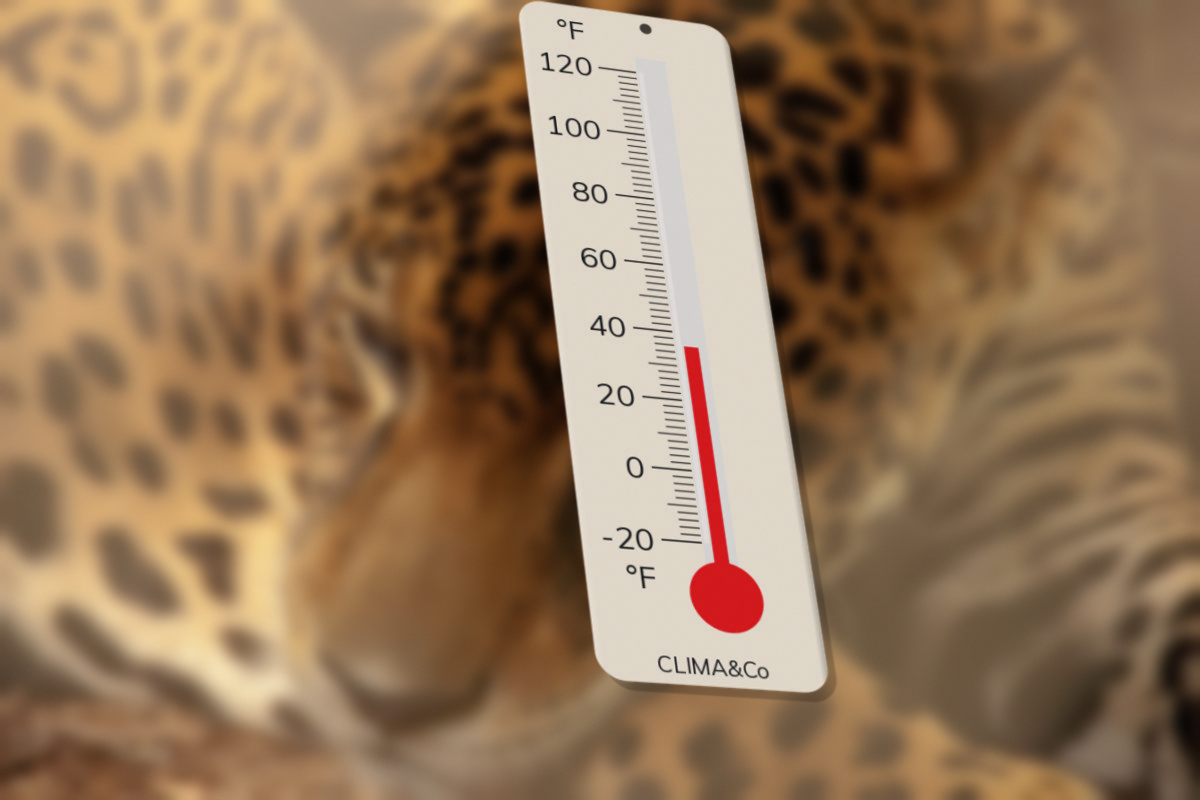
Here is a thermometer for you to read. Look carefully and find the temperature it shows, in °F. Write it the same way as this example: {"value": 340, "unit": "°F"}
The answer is {"value": 36, "unit": "°F"}
